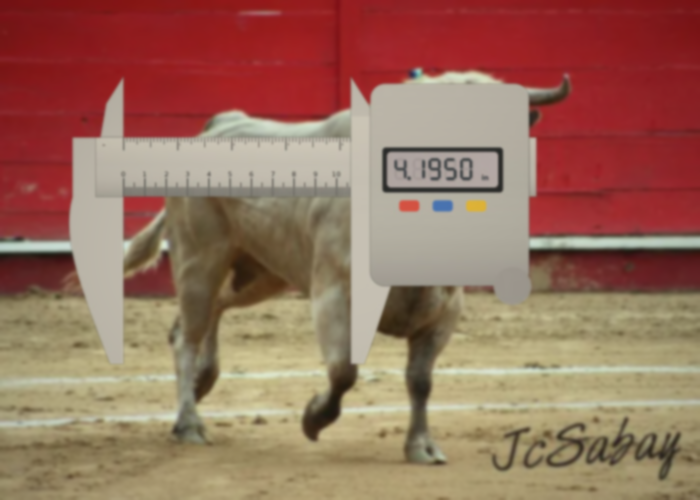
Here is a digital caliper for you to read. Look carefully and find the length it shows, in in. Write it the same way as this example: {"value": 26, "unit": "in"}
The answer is {"value": 4.1950, "unit": "in"}
